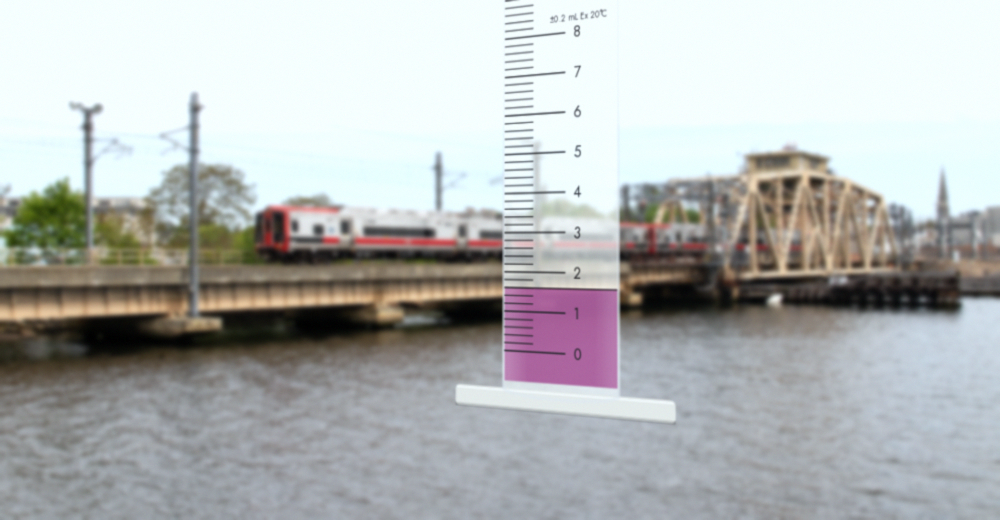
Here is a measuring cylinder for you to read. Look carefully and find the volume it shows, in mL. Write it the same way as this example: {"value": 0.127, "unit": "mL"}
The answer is {"value": 1.6, "unit": "mL"}
